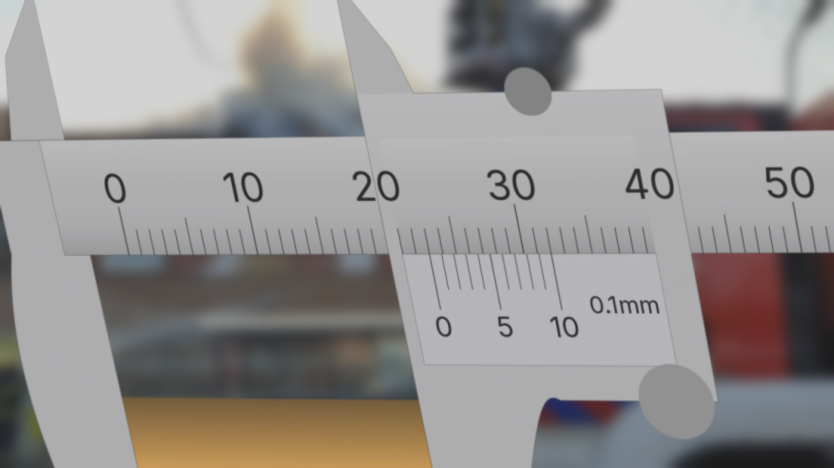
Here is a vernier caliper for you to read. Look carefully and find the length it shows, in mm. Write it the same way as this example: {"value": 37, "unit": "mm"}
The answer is {"value": 23.0, "unit": "mm"}
